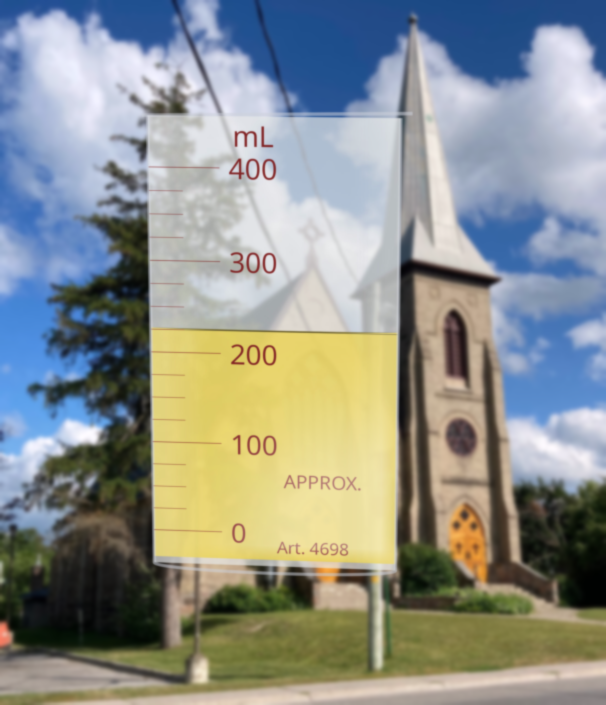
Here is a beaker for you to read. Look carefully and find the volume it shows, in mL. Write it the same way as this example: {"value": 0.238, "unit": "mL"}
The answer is {"value": 225, "unit": "mL"}
